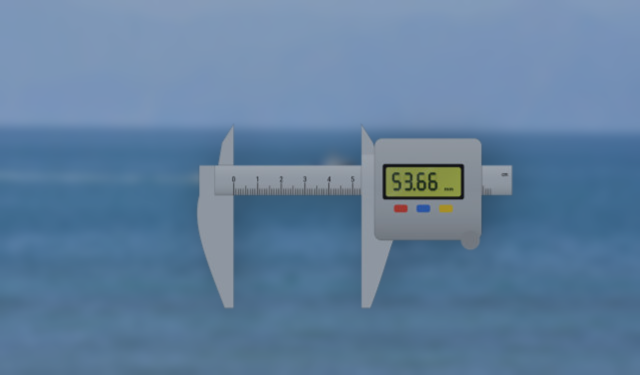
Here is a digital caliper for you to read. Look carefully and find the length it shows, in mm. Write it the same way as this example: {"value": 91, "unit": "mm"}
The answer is {"value": 53.66, "unit": "mm"}
